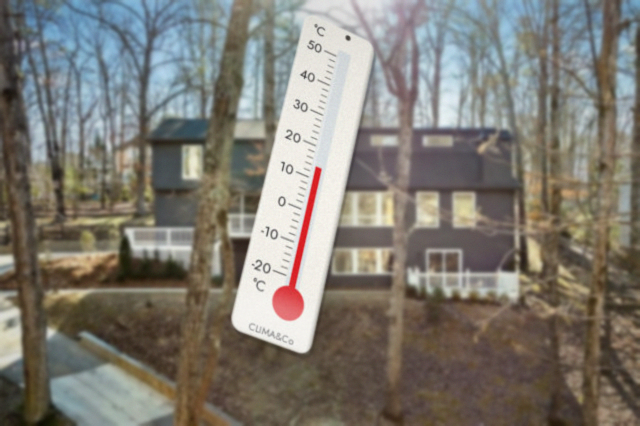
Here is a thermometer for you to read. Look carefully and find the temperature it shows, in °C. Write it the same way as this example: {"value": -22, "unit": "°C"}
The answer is {"value": 14, "unit": "°C"}
